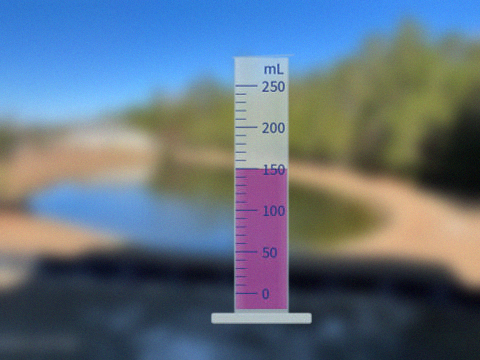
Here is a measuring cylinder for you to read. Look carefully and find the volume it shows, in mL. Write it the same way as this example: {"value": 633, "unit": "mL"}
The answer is {"value": 150, "unit": "mL"}
